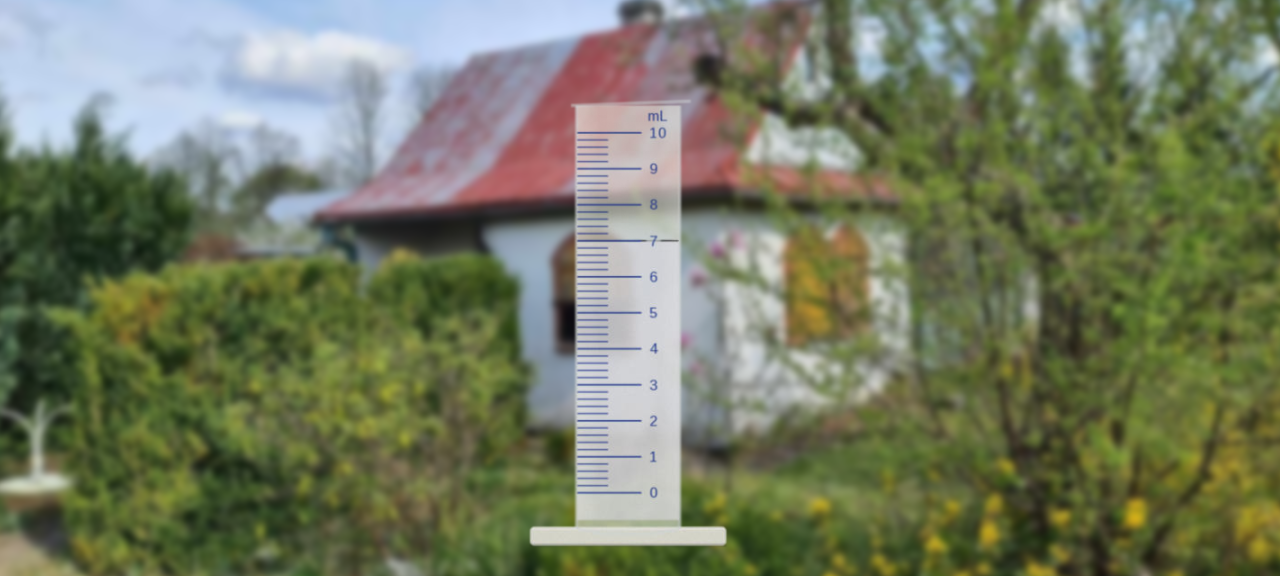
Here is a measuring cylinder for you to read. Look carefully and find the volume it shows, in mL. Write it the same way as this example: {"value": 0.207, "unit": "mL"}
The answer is {"value": 7, "unit": "mL"}
